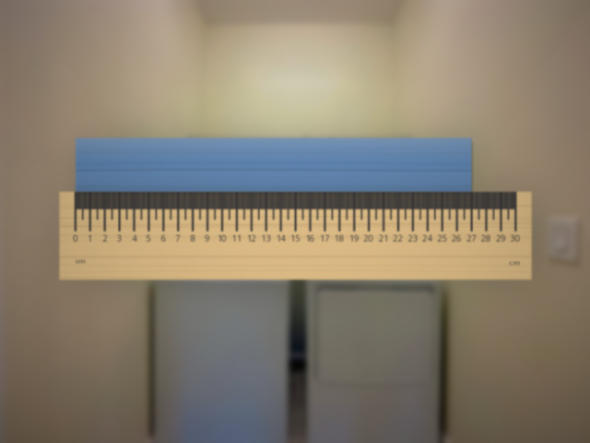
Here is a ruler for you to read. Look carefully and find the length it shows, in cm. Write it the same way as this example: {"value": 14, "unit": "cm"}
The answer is {"value": 27, "unit": "cm"}
